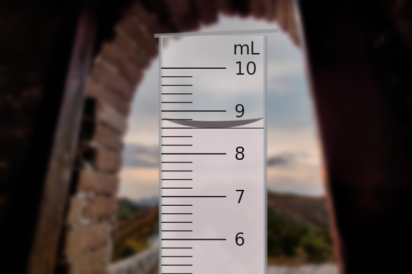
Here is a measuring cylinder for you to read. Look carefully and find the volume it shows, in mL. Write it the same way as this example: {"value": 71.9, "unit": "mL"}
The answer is {"value": 8.6, "unit": "mL"}
